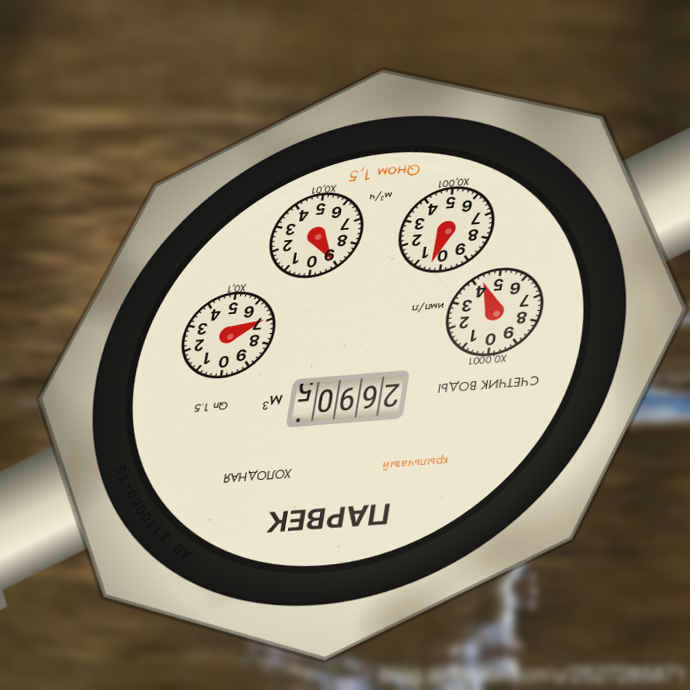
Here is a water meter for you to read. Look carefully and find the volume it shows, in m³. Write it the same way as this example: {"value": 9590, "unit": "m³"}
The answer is {"value": 26904.6904, "unit": "m³"}
